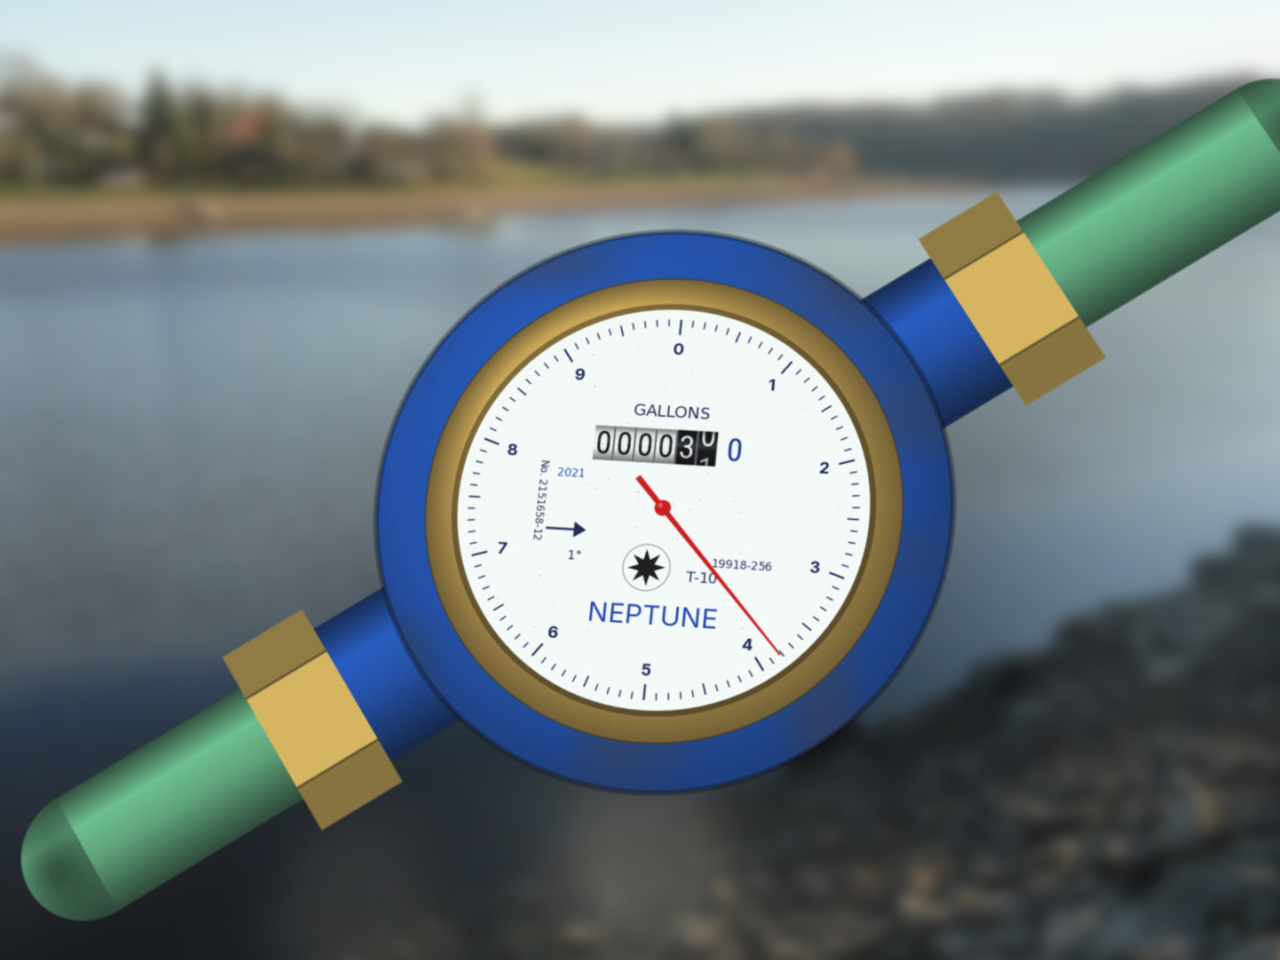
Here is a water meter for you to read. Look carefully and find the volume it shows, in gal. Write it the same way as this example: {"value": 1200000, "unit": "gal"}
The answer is {"value": 303.8, "unit": "gal"}
